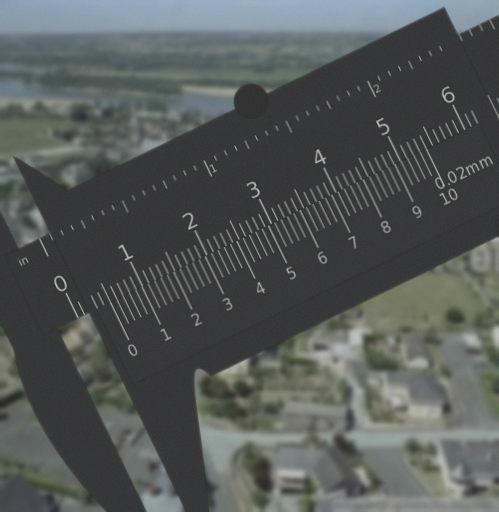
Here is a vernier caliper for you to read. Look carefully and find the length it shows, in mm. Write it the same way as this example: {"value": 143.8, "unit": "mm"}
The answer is {"value": 5.0, "unit": "mm"}
